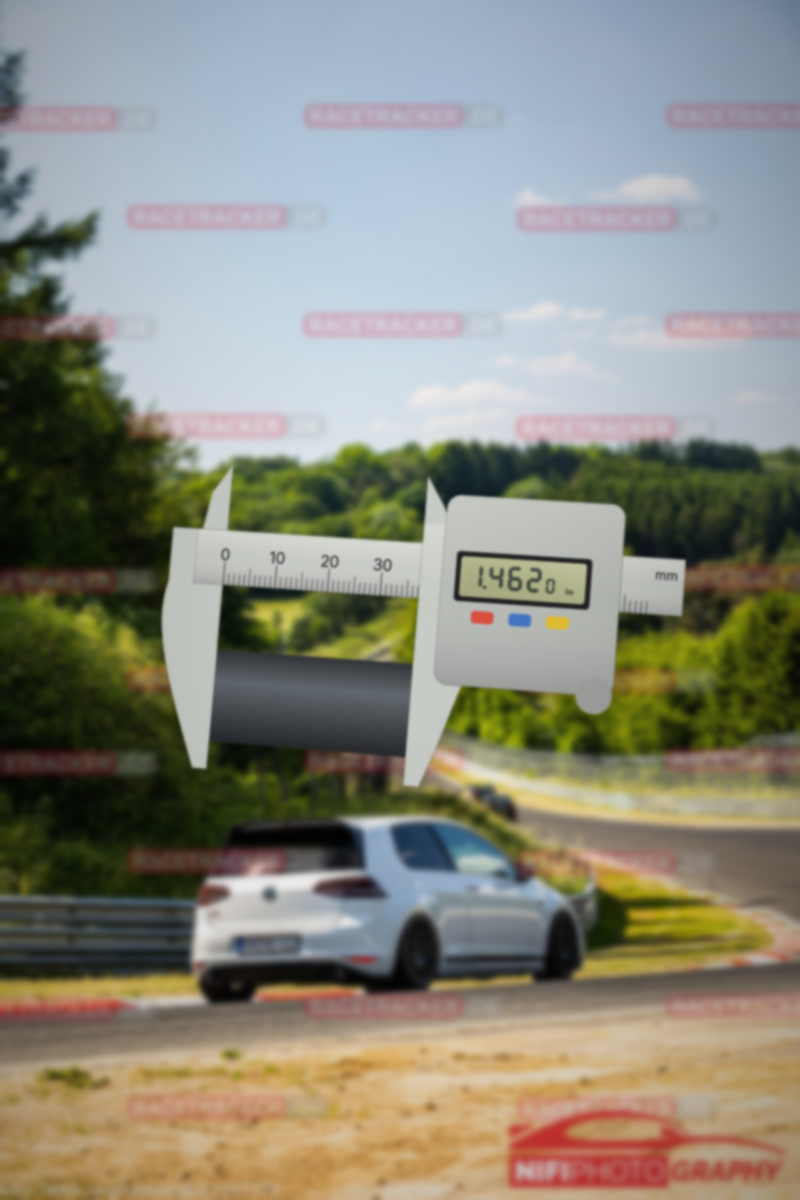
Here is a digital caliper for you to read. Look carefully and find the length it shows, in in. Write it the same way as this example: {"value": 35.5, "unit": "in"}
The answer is {"value": 1.4620, "unit": "in"}
